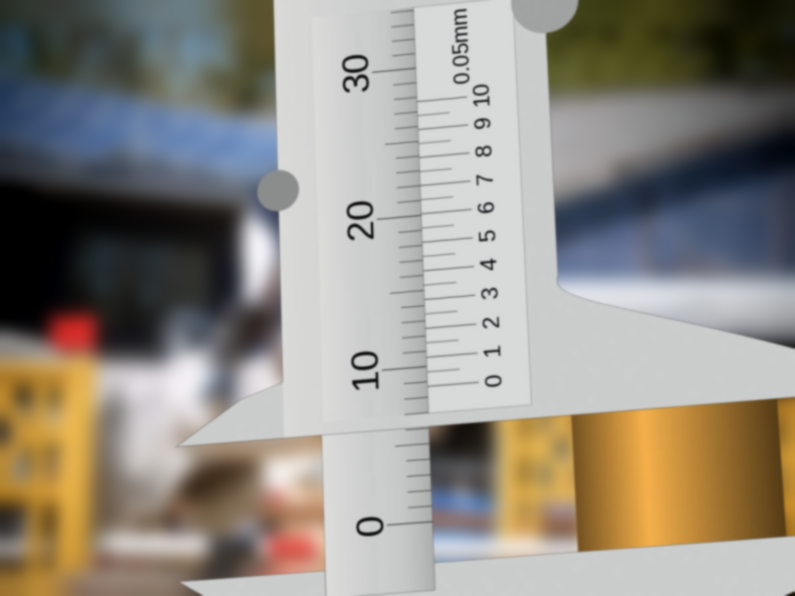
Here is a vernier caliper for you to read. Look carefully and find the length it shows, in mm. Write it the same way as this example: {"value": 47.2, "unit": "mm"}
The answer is {"value": 8.7, "unit": "mm"}
